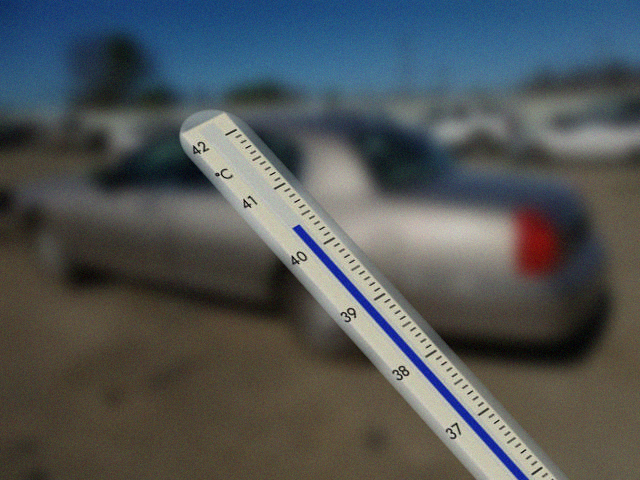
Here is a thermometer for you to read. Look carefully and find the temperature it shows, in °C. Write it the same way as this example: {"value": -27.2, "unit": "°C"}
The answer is {"value": 40.4, "unit": "°C"}
